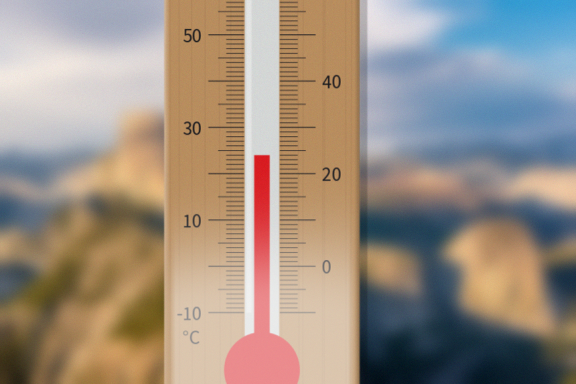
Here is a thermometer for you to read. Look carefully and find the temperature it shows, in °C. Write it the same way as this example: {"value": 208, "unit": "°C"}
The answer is {"value": 24, "unit": "°C"}
